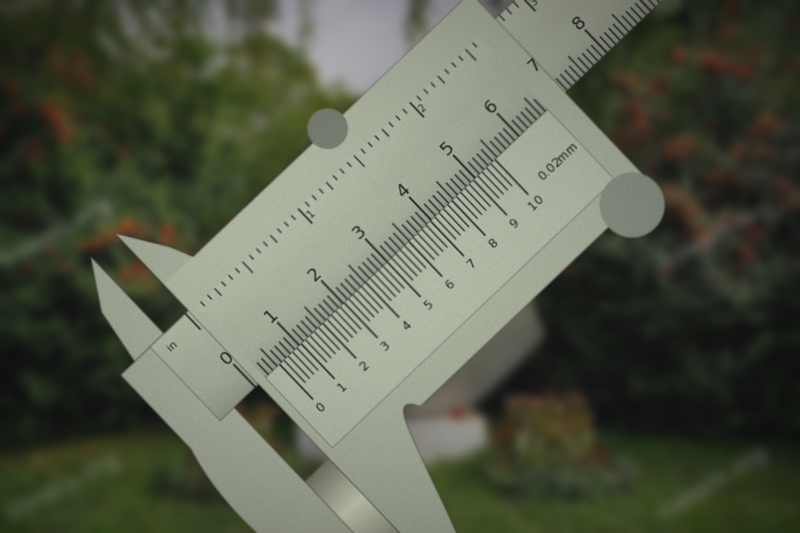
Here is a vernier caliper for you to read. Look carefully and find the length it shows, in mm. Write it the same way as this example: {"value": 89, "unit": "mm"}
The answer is {"value": 5.5, "unit": "mm"}
